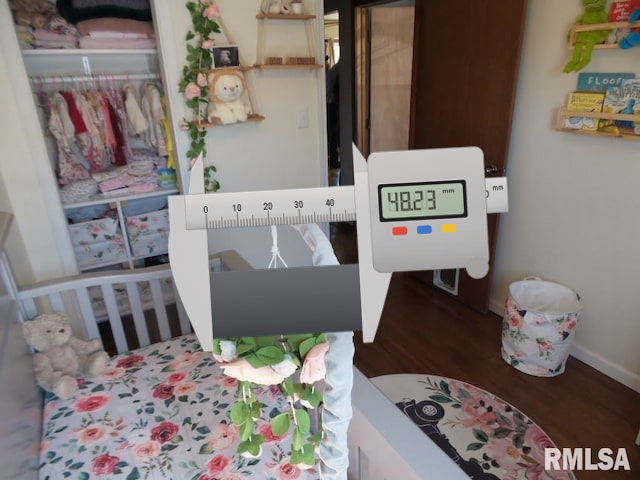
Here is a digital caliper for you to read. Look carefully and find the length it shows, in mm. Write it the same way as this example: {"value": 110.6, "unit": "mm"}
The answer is {"value": 48.23, "unit": "mm"}
